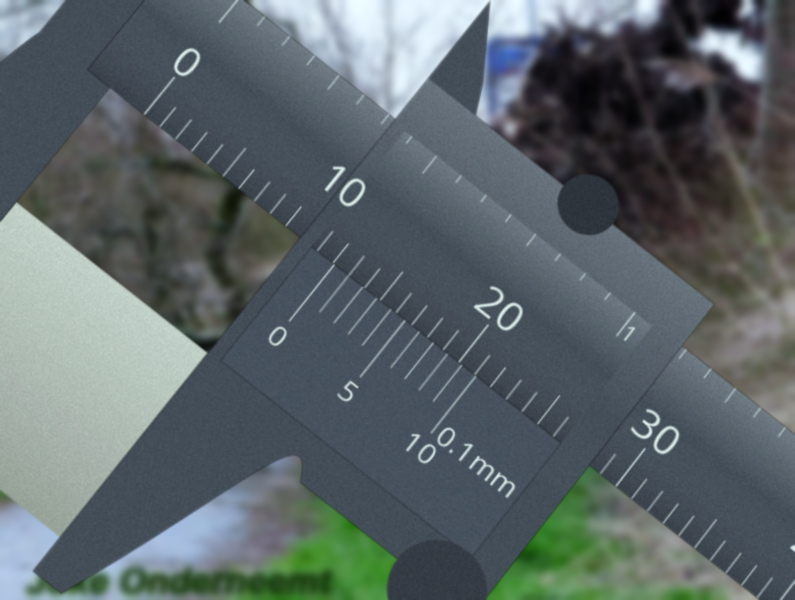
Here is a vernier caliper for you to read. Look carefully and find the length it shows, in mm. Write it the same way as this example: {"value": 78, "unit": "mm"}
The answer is {"value": 12.1, "unit": "mm"}
